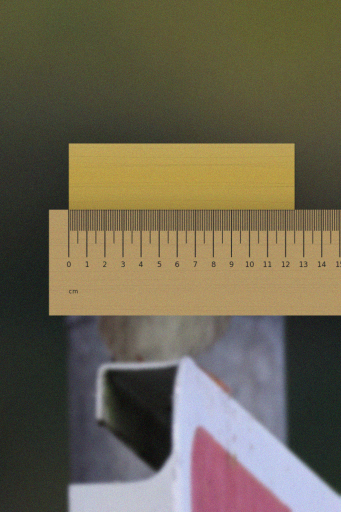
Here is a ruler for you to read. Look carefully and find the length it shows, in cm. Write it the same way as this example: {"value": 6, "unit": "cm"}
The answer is {"value": 12.5, "unit": "cm"}
